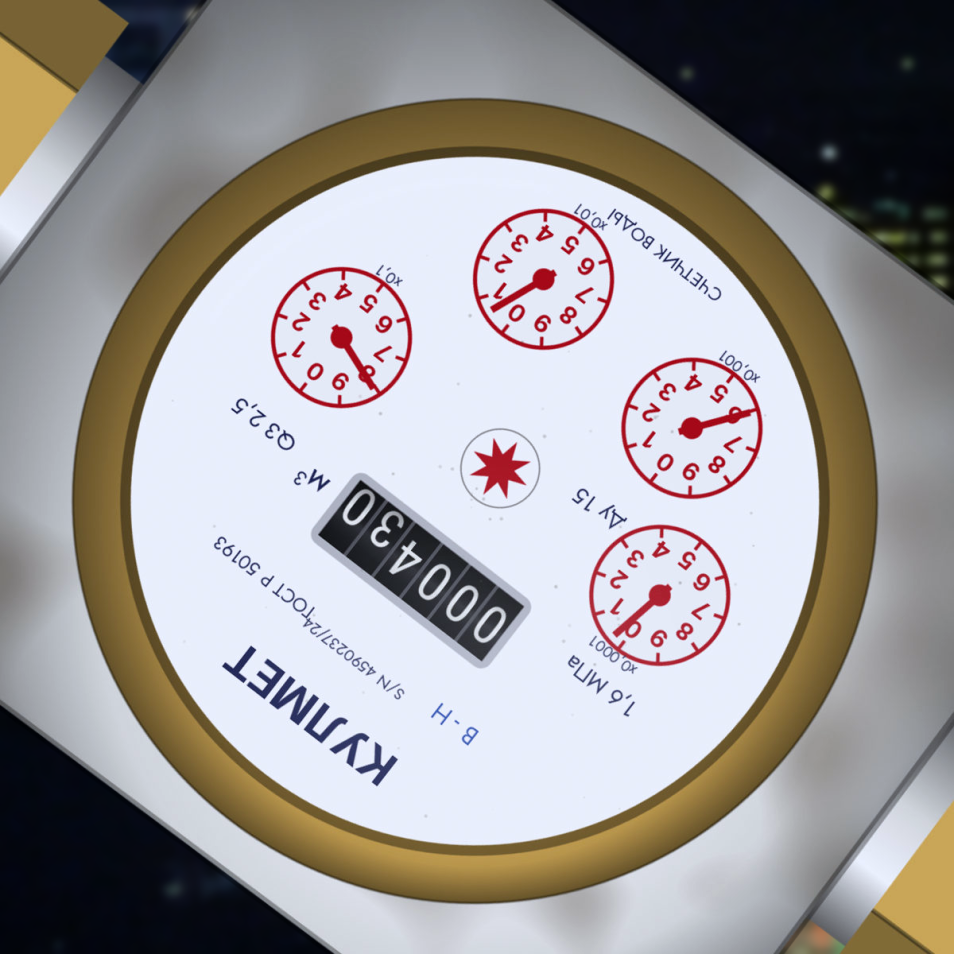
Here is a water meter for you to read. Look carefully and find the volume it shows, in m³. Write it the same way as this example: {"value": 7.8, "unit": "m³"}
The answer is {"value": 429.8060, "unit": "m³"}
